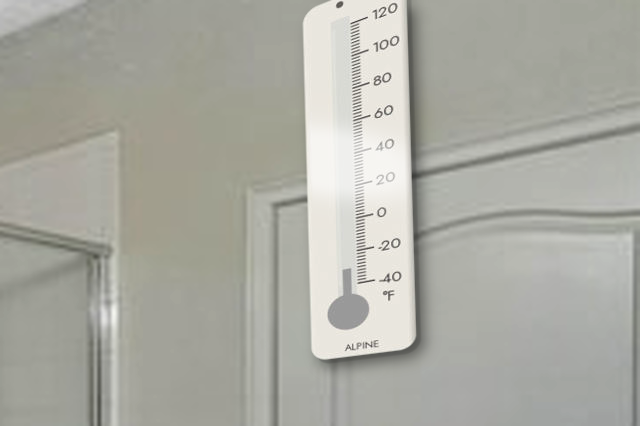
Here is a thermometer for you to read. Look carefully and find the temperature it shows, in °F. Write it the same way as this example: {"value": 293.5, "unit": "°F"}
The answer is {"value": -30, "unit": "°F"}
